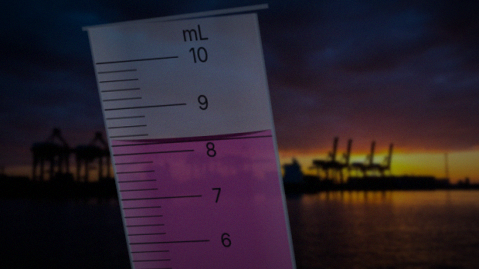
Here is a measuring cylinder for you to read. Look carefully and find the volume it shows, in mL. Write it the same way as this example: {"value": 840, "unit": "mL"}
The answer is {"value": 8.2, "unit": "mL"}
